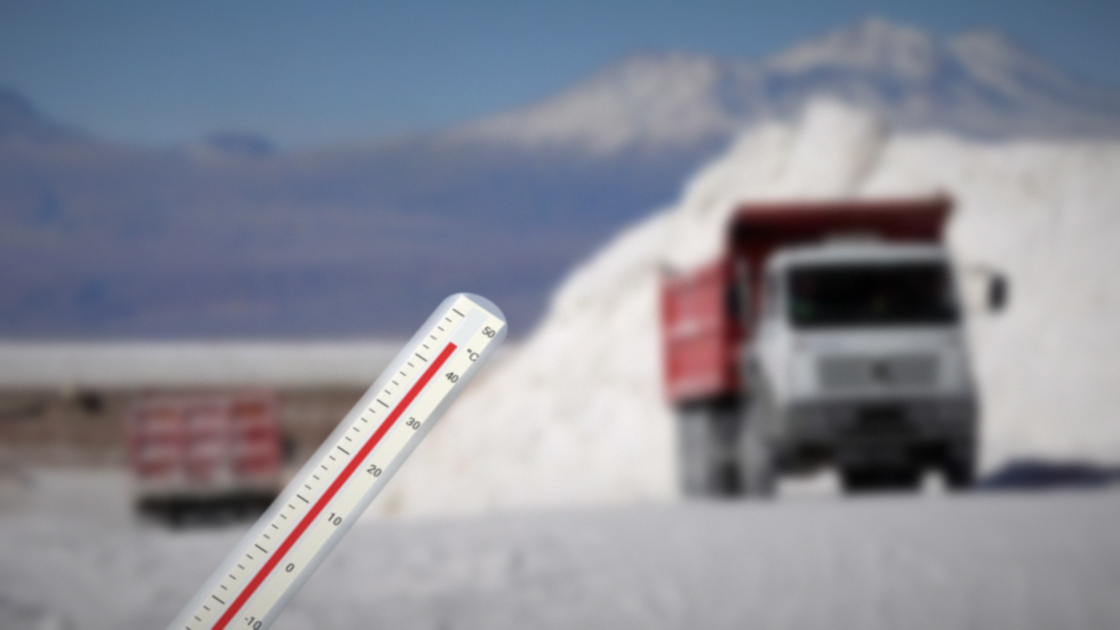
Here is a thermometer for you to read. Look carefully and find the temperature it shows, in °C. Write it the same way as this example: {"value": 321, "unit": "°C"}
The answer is {"value": 45, "unit": "°C"}
